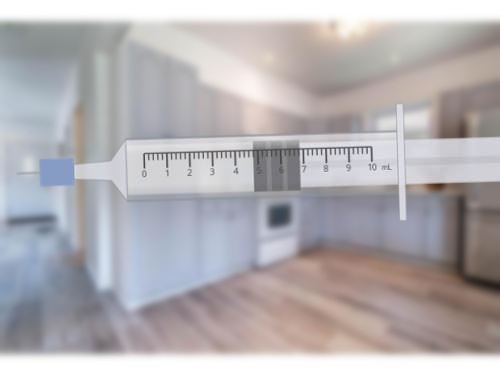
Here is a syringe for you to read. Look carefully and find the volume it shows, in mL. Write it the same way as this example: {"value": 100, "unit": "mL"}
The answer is {"value": 4.8, "unit": "mL"}
